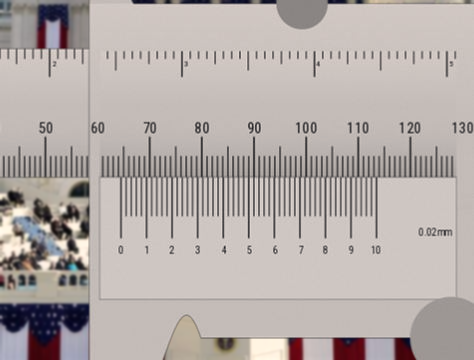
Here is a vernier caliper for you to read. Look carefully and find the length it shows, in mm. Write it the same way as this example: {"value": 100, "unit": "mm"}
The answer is {"value": 64.5, "unit": "mm"}
